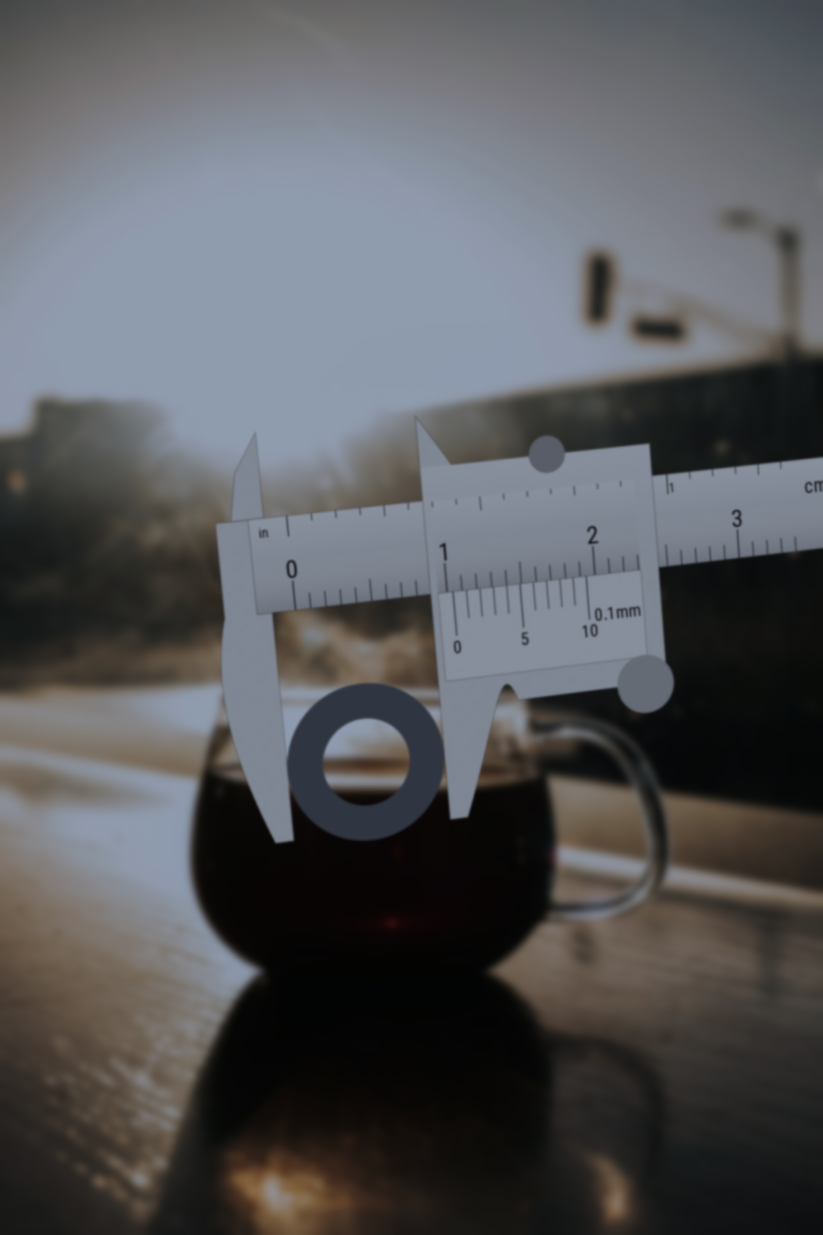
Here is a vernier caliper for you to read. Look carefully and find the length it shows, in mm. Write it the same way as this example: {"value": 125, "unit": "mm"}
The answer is {"value": 10.4, "unit": "mm"}
